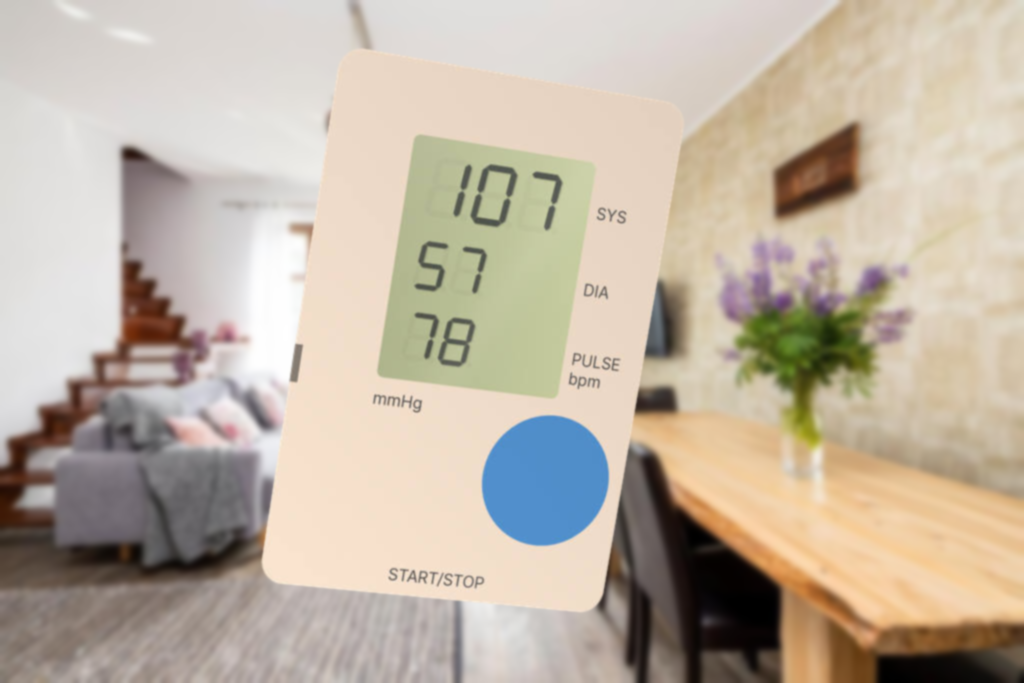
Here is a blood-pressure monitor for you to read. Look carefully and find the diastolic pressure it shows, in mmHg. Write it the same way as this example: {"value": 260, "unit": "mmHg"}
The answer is {"value": 57, "unit": "mmHg"}
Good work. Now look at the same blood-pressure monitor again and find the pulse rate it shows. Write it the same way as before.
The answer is {"value": 78, "unit": "bpm"}
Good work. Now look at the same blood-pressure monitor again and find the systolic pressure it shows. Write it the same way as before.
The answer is {"value": 107, "unit": "mmHg"}
